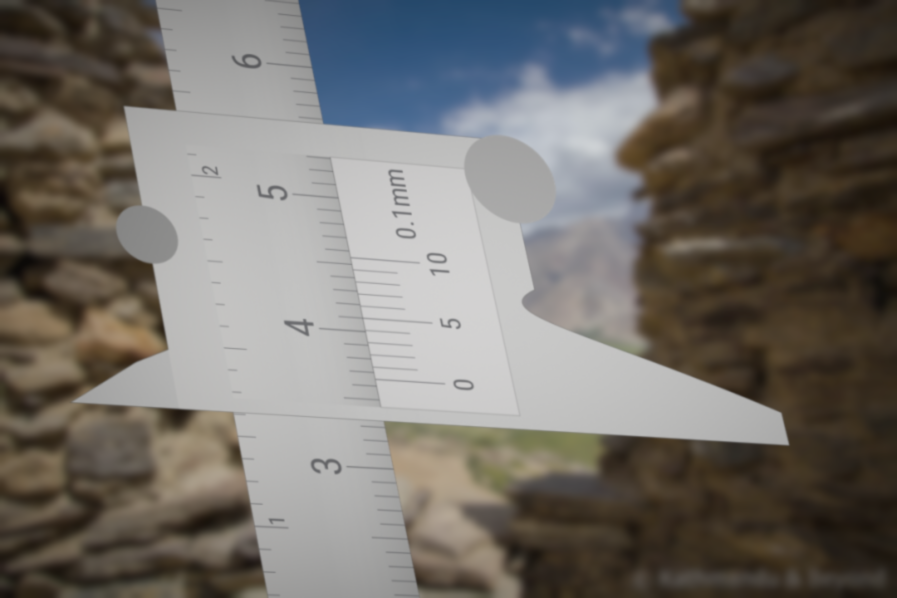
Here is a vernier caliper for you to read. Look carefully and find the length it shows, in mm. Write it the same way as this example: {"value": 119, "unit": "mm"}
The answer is {"value": 36.5, "unit": "mm"}
